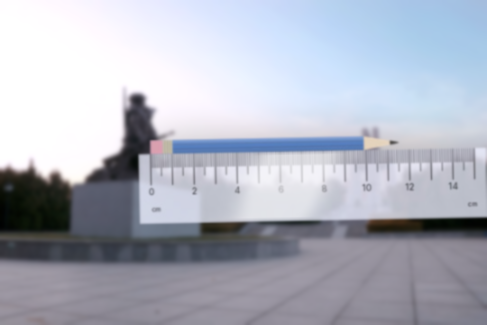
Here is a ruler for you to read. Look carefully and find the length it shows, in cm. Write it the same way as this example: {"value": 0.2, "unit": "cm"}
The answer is {"value": 11.5, "unit": "cm"}
